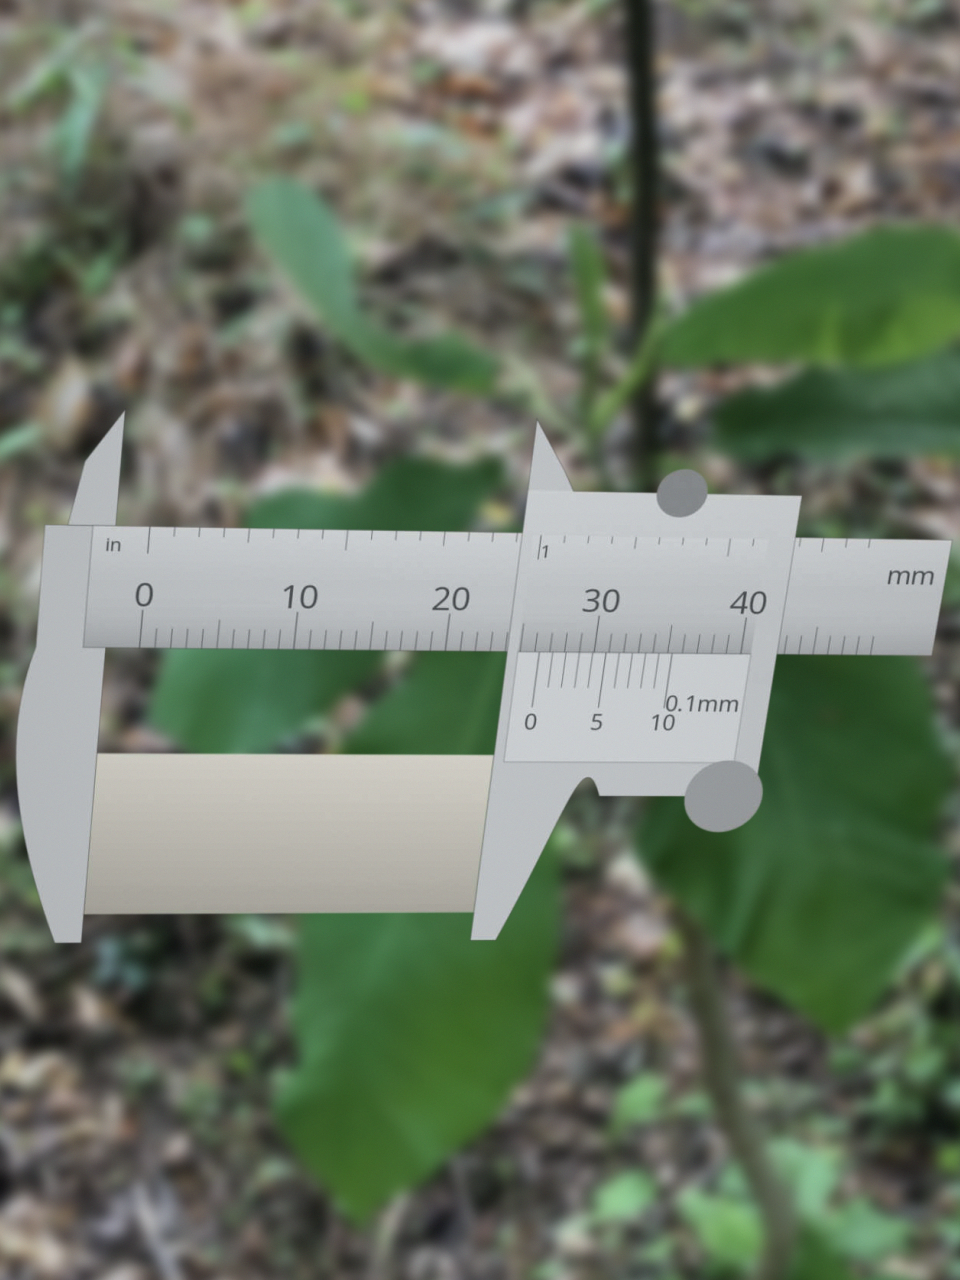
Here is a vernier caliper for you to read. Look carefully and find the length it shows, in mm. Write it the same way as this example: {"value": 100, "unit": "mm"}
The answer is {"value": 26.3, "unit": "mm"}
